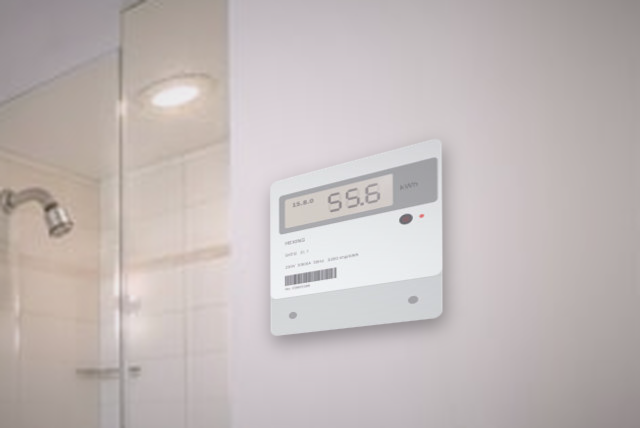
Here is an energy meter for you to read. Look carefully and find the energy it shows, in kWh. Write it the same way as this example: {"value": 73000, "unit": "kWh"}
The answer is {"value": 55.6, "unit": "kWh"}
